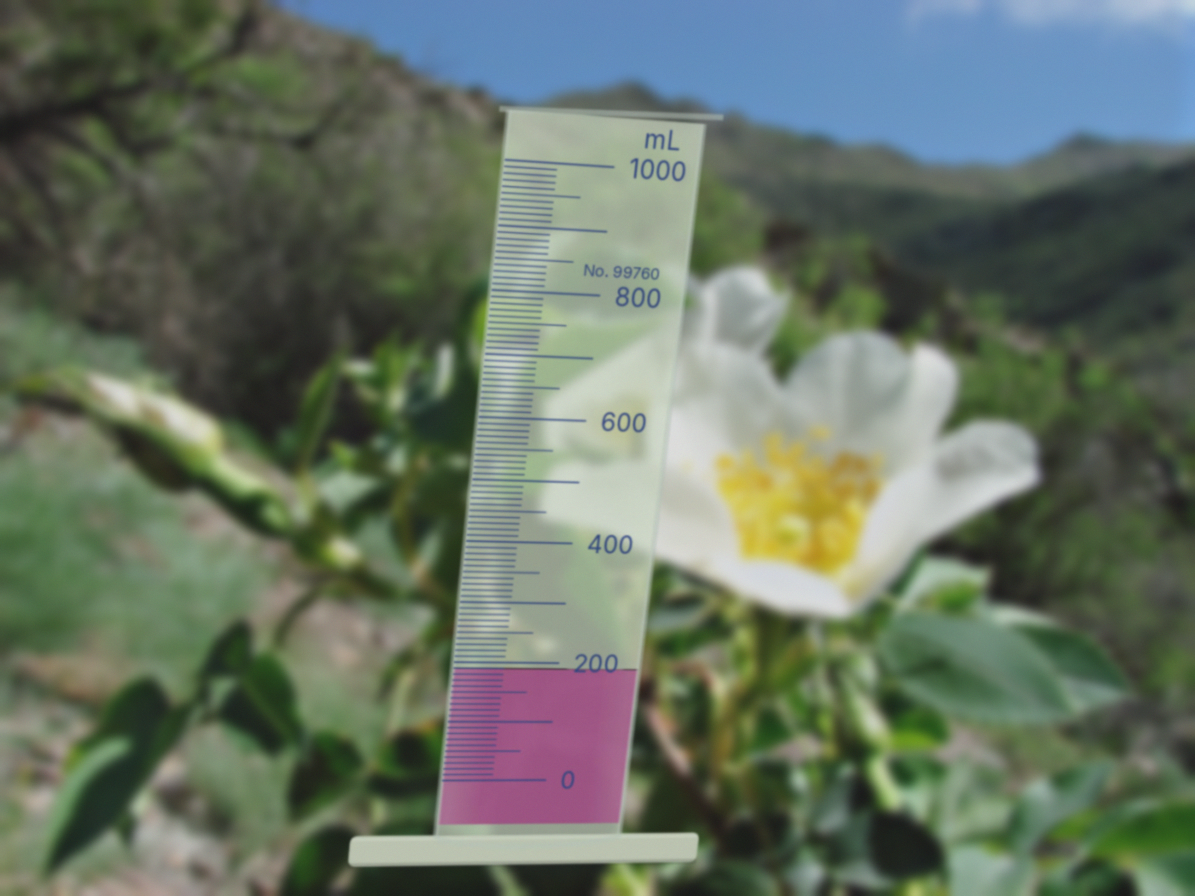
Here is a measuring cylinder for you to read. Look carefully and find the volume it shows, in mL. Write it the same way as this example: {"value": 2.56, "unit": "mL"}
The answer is {"value": 190, "unit": "mL"}
